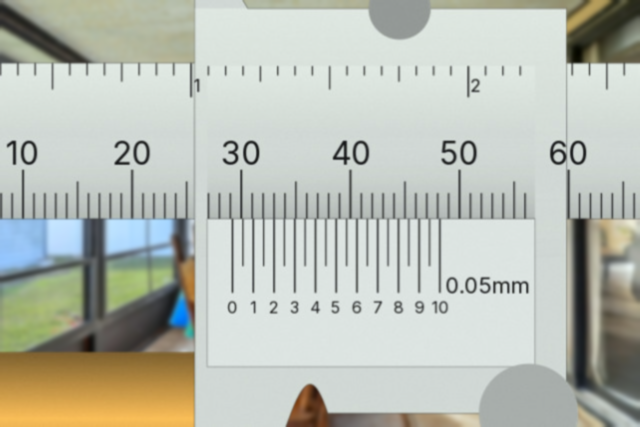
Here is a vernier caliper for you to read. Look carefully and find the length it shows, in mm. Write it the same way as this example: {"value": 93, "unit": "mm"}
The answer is {"value": 29.2, "unit": "mm"}
